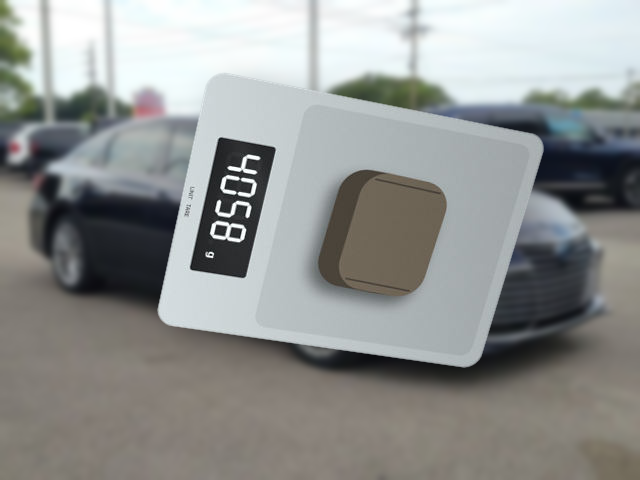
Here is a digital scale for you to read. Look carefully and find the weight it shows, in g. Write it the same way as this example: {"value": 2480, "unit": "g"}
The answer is {"value": 4058, "unit": "g"}
